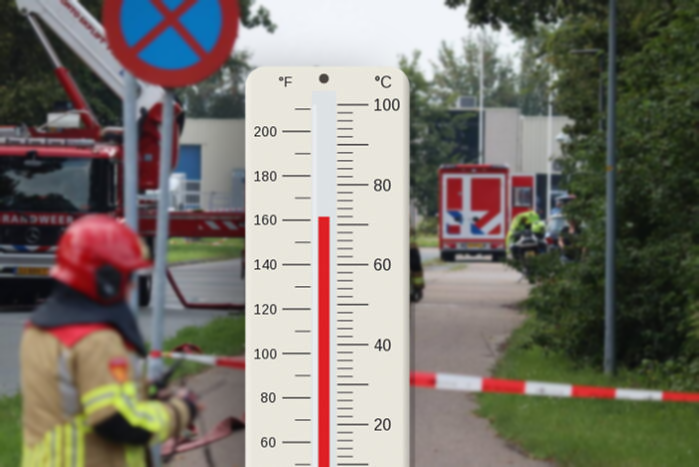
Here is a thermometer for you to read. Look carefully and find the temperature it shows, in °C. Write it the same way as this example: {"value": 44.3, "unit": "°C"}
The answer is {"value": 72, "unit": "°C"}
